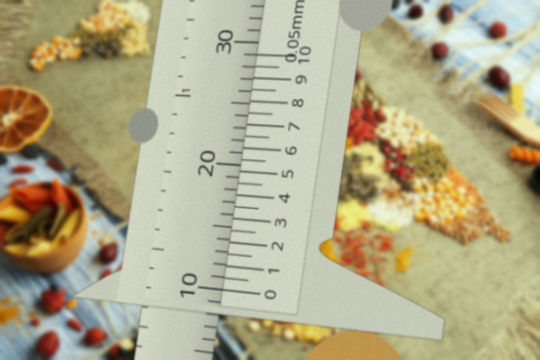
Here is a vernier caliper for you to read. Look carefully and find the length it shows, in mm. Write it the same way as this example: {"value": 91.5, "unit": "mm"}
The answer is {"value": 10.0, "unit": "mm"}
